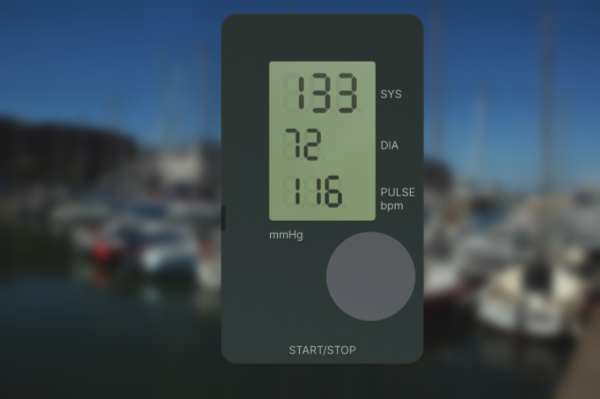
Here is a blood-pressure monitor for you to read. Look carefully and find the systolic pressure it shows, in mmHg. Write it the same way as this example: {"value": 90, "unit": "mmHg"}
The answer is {"value": 133, "unit": "mmHg"}
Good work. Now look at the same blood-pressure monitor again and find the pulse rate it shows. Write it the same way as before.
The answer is {"value": 116, "unit": "bpm"}
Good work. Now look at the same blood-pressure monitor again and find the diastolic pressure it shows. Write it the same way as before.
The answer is {"value": 72, "unit": "mmHg"}
